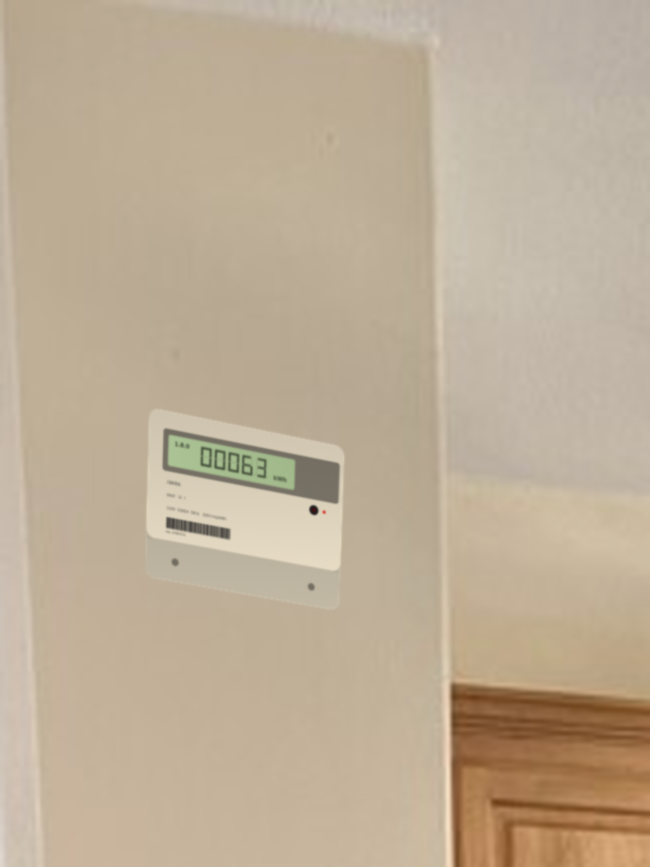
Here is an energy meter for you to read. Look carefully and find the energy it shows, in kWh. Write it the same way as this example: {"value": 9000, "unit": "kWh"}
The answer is {"value": 63, "unit": "kWh"}
